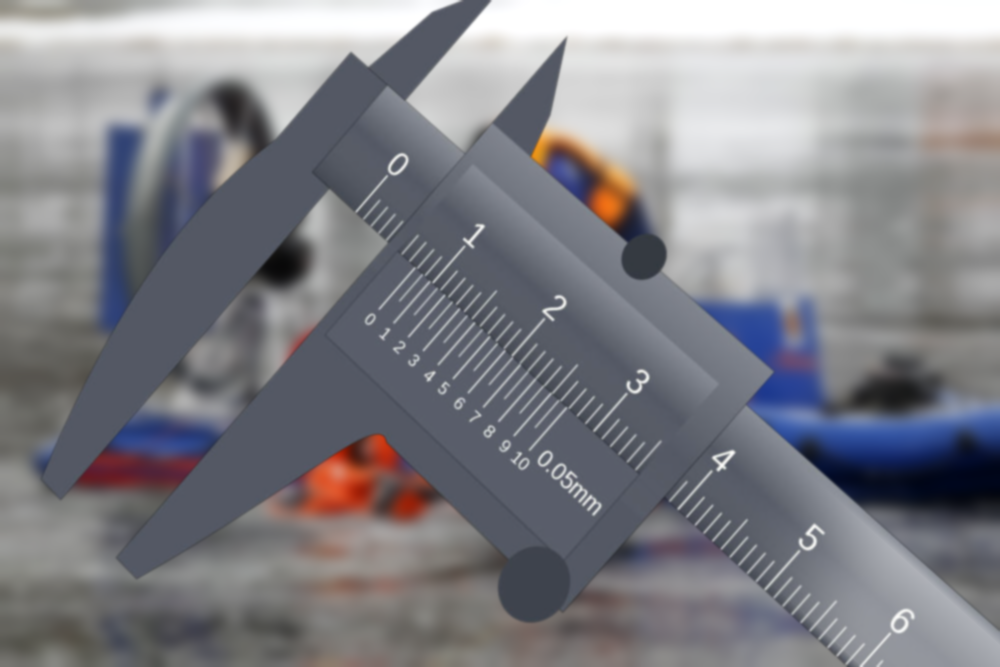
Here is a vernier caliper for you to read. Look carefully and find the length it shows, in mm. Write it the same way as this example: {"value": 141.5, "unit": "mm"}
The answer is {"value": 7.8, "unit": "mm"}
